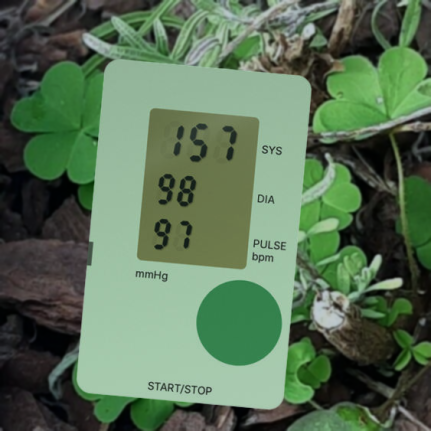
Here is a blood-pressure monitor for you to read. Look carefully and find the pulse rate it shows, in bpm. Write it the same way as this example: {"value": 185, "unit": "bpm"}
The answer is {"value": 97, "unit": "bpm"}
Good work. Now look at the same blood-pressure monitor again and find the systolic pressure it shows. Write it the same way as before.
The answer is {"value": 157, "unit": "mmHg"}
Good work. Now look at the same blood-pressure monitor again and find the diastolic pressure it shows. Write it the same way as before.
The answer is {"value": 98, "unit": "mmHg"}
